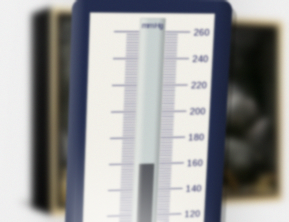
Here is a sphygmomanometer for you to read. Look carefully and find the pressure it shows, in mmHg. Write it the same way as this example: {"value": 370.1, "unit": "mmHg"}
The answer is {"value": 160, "unit": "mmHg"}
